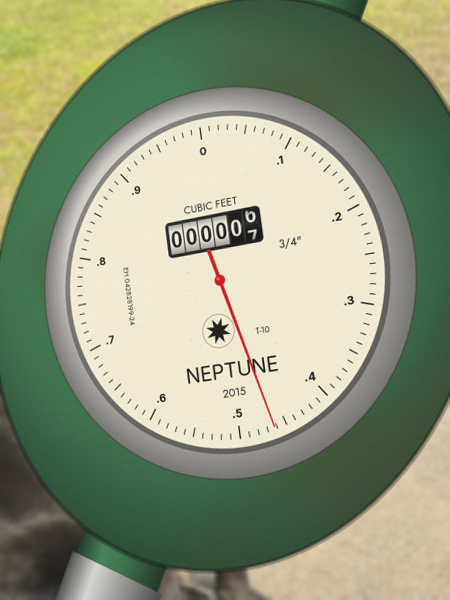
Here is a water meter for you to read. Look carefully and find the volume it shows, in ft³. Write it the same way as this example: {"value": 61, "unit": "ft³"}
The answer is {"value": 6.46, "unit": "ft³"}
